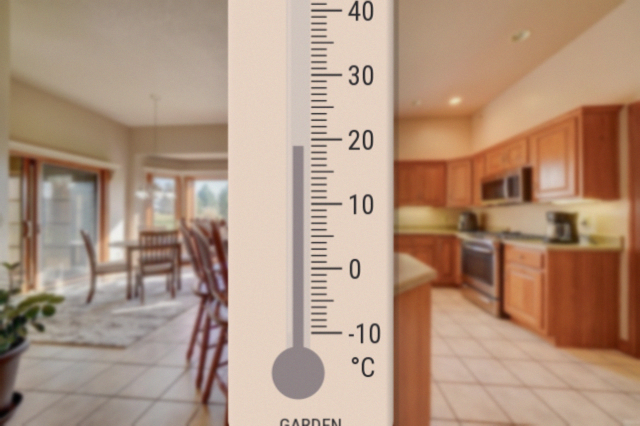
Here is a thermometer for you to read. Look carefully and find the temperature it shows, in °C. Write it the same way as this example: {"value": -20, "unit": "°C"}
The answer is {"value": 19, "unit": "°C"}
